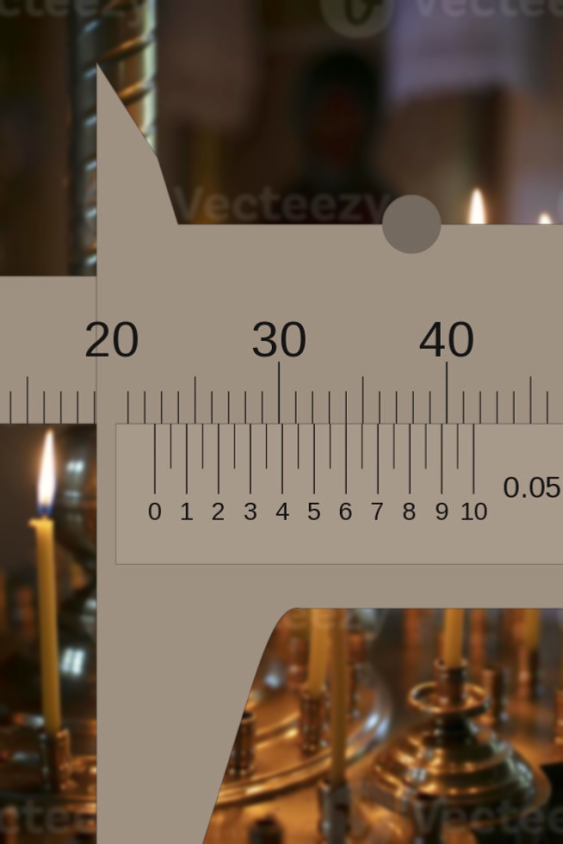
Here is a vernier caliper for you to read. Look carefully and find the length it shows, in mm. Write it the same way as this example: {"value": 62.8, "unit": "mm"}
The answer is {"value": 22.6, "unit": "mm"}
